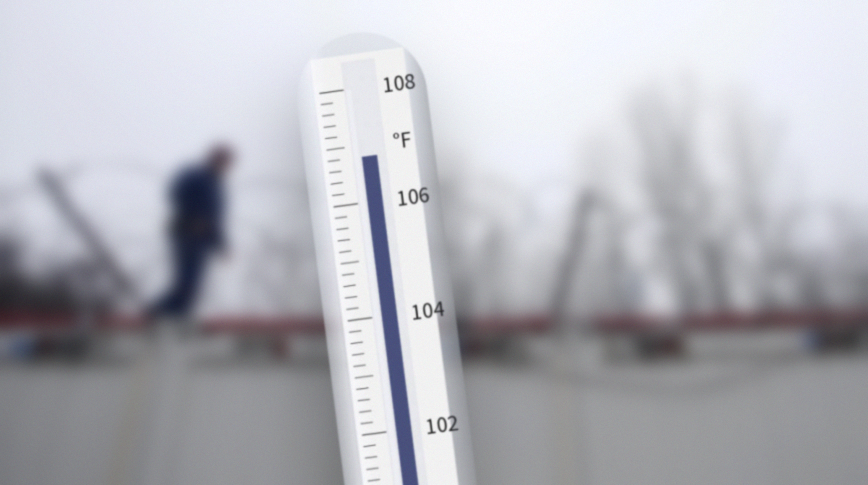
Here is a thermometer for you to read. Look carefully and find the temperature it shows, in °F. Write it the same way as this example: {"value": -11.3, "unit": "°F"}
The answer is {"value": 106.8, "unit": "°F"}
